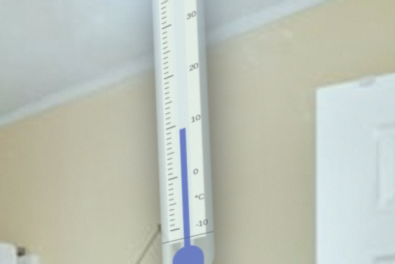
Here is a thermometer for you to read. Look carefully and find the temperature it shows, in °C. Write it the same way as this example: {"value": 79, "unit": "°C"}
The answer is {"value": 9, "unit": "°C"}
